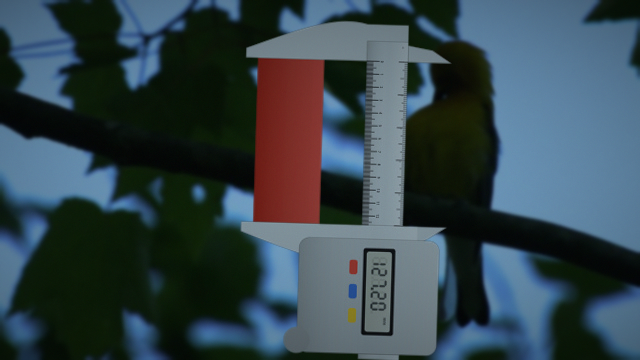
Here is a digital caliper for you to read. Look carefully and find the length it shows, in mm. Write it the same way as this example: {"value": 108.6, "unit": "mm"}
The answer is {"value": 127.20, "unit": "mm"}
